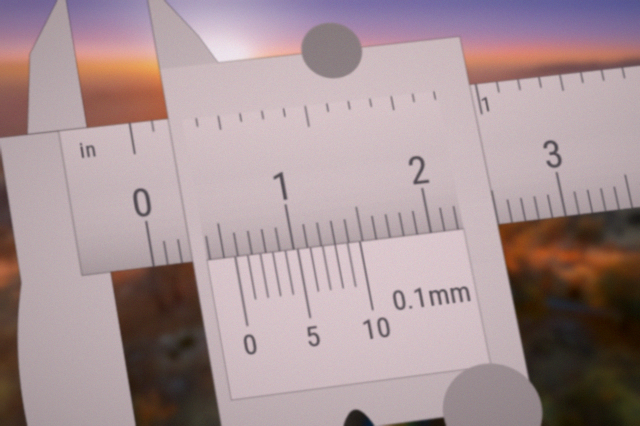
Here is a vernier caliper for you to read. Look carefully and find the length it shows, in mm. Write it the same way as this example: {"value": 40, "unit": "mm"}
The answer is {"value": 5.8, "unit": "mm"}
